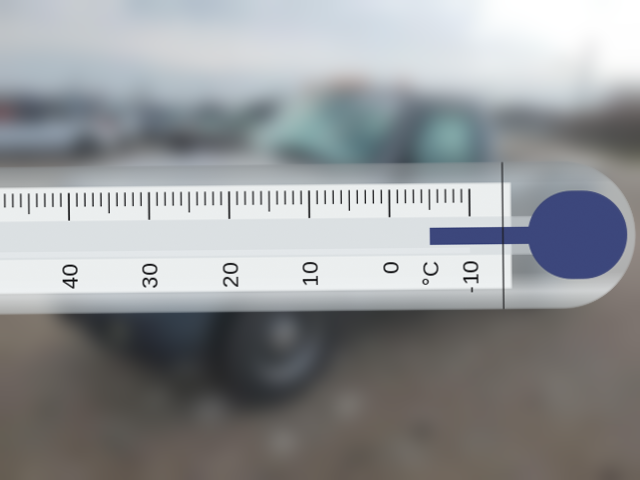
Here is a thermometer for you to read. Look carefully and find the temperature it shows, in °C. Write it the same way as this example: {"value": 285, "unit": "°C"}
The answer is {"value": -5, "unit": "°C"}
